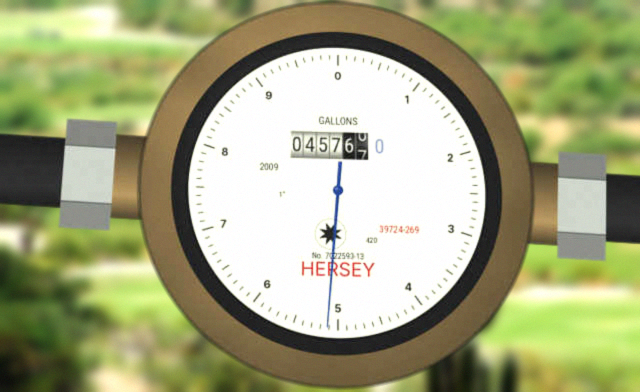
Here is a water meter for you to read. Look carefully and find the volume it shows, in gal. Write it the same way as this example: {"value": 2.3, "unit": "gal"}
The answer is {"value": 457665.1, "unit": "gal"}
